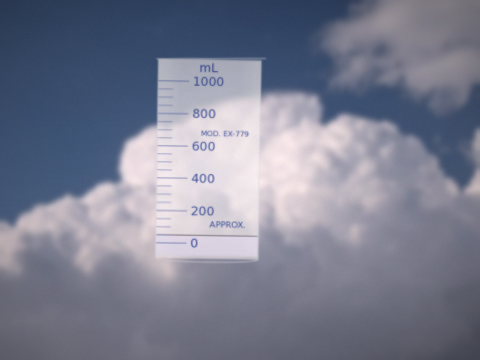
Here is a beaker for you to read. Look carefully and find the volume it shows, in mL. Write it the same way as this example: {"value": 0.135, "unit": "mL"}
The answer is {"value": 50, "unit": "mL"}
